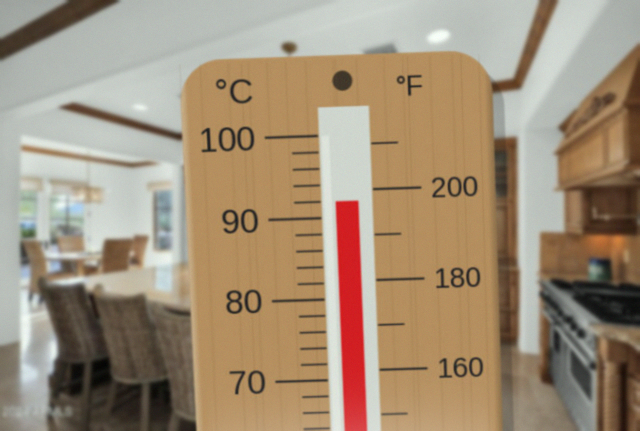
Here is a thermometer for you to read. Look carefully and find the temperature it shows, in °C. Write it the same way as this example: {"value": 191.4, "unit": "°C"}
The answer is {"value": 92, "unit": "°C"}
